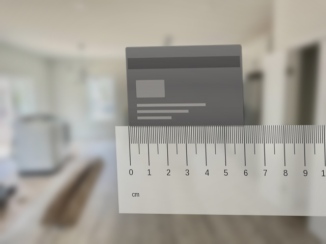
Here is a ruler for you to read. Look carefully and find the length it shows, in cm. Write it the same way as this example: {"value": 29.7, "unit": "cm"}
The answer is {"value": 6, "unit": "cm"}
